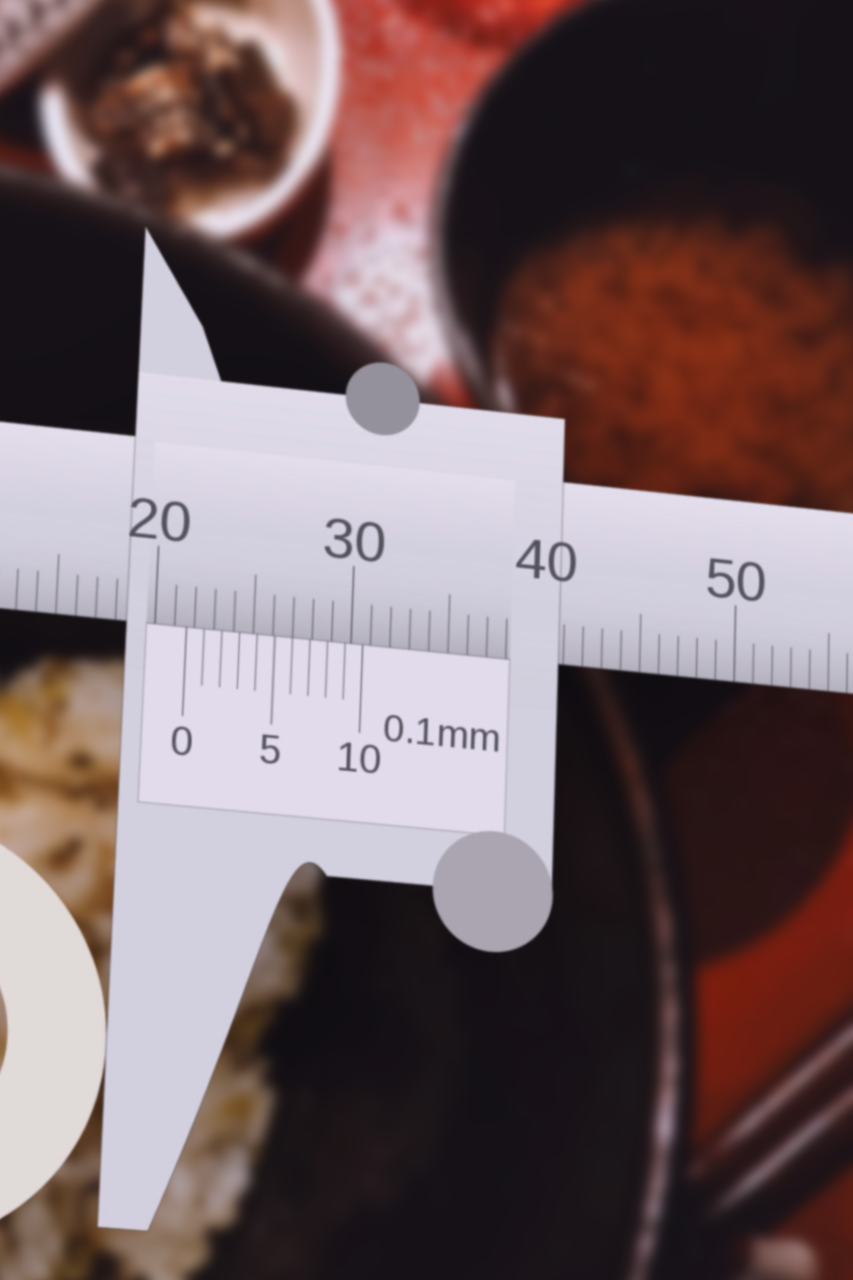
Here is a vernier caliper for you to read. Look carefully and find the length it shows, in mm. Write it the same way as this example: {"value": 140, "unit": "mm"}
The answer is {"value": 21.6, "unit": "mm"}
